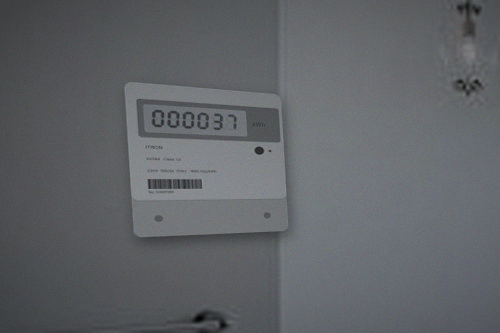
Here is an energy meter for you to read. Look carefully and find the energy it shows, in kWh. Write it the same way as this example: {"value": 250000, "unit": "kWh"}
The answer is {"value": 37, "unit": "kWh"}
